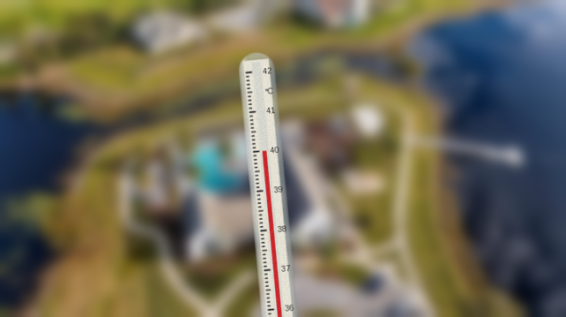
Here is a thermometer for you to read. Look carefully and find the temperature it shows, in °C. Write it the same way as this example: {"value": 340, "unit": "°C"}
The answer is {"value": 40, "unit": "°C"}
